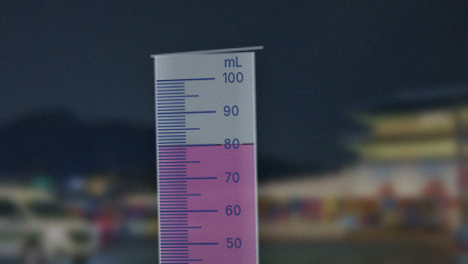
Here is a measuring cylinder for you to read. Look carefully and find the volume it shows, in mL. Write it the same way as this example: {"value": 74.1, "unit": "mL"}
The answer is {"value": 80, "unit": "mL"}
